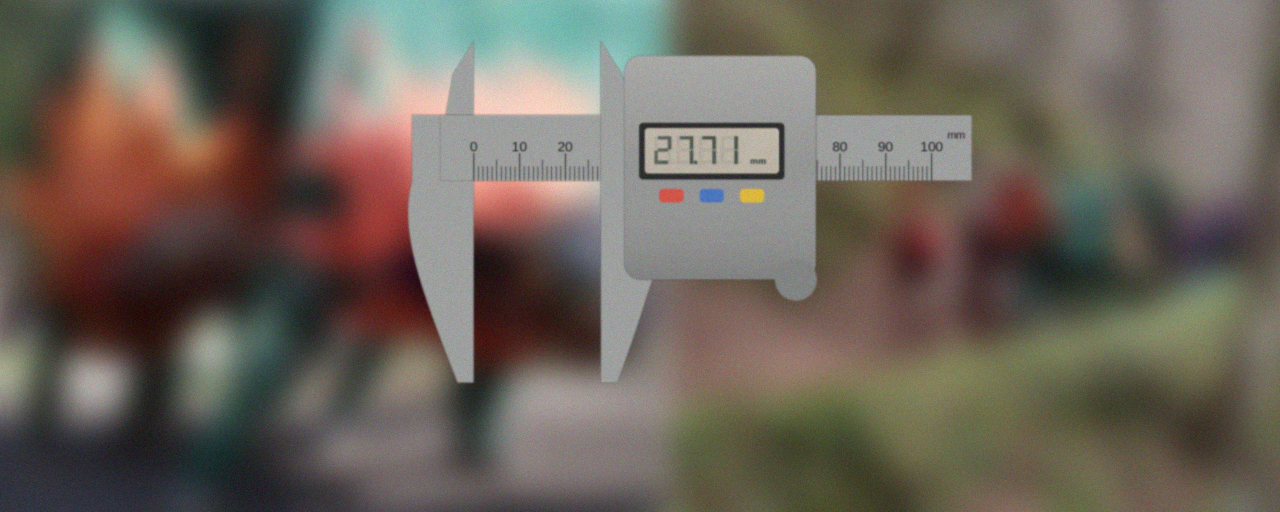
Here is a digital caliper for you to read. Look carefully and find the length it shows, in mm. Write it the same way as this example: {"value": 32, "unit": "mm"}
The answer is {"value": 27.71, "unit": "mm"}
